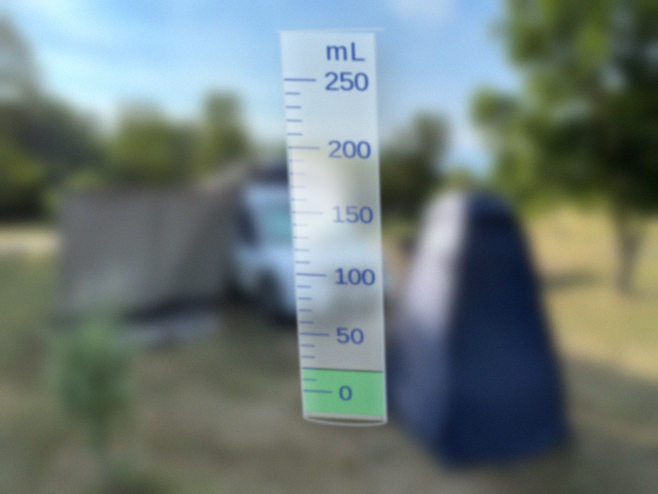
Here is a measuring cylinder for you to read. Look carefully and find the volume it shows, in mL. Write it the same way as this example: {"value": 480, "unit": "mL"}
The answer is {"value": 20, "unit": "mL"}
